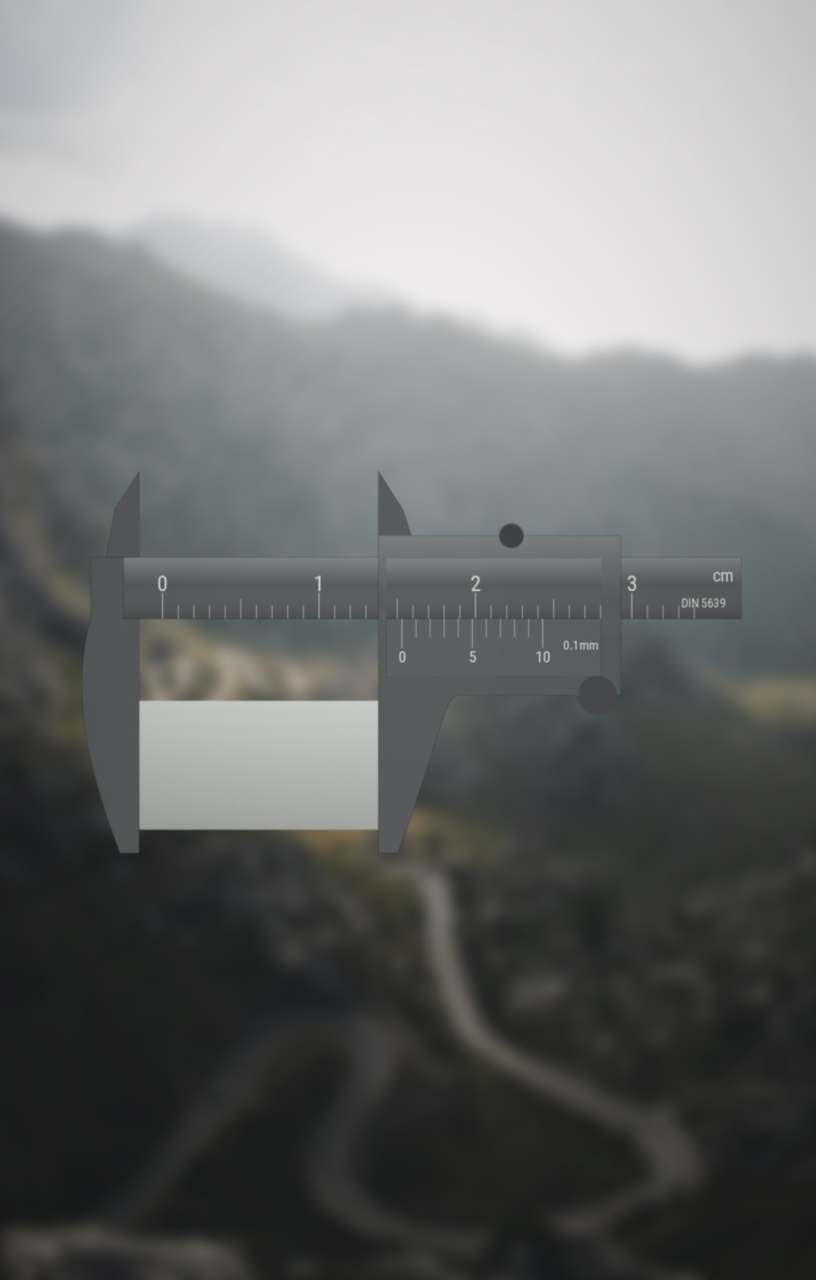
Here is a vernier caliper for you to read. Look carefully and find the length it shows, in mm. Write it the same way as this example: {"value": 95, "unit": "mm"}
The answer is {"value": 15.3, "unit": "mm"}
